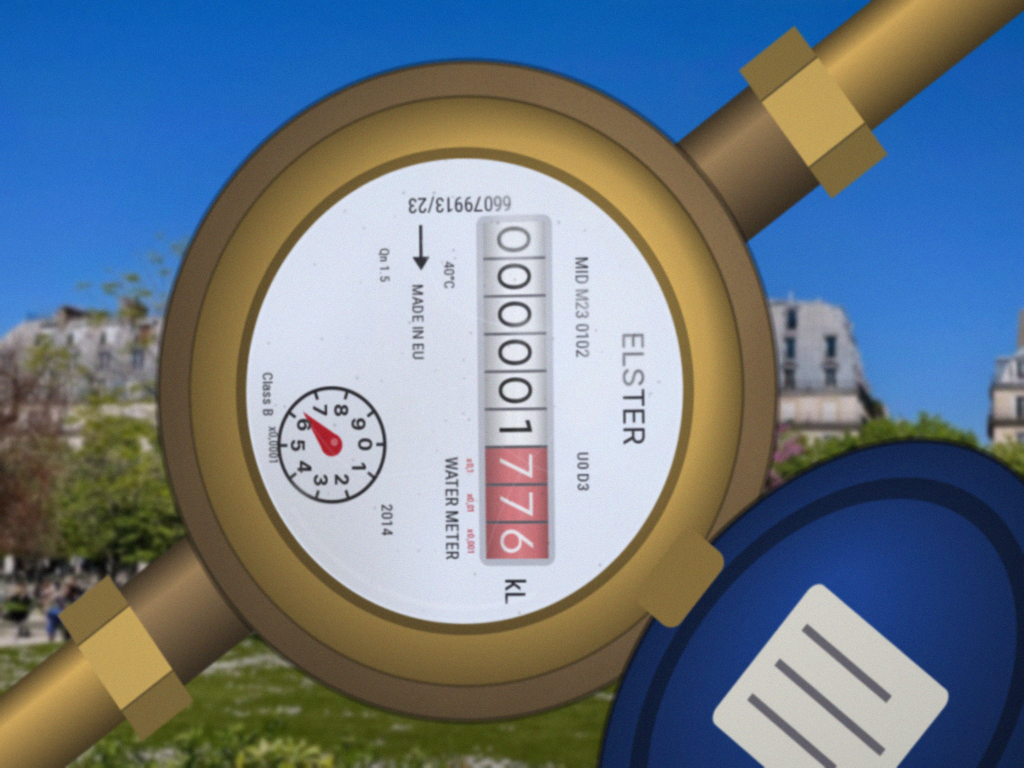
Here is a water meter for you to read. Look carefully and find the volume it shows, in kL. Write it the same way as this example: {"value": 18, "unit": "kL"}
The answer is {"value": 1.7766, "unit": "kL"}
